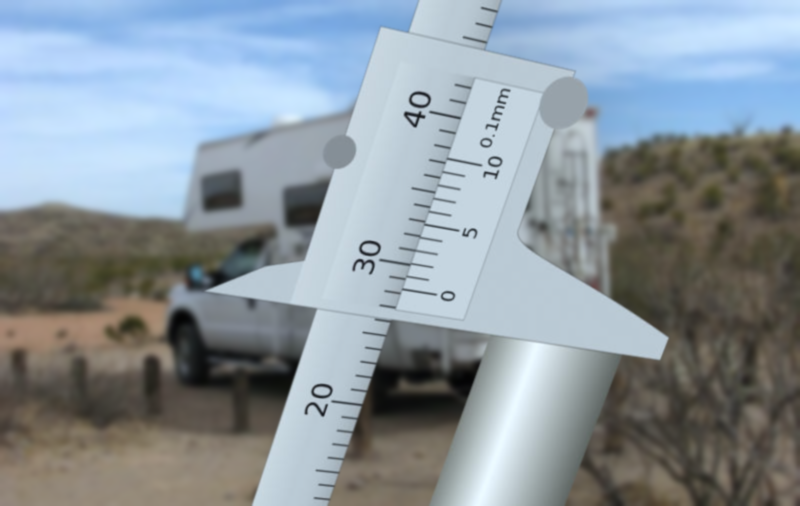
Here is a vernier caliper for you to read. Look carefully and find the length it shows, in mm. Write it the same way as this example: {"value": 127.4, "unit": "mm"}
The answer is {"value": 28.3, "unit": "mm"}
